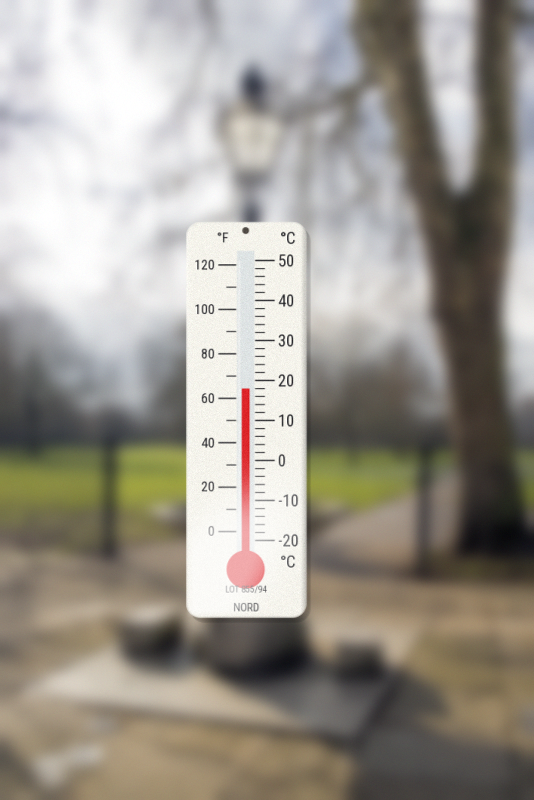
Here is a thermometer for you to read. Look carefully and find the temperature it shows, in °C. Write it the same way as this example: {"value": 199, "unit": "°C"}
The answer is {"value": 18, "unit": "°C"}
